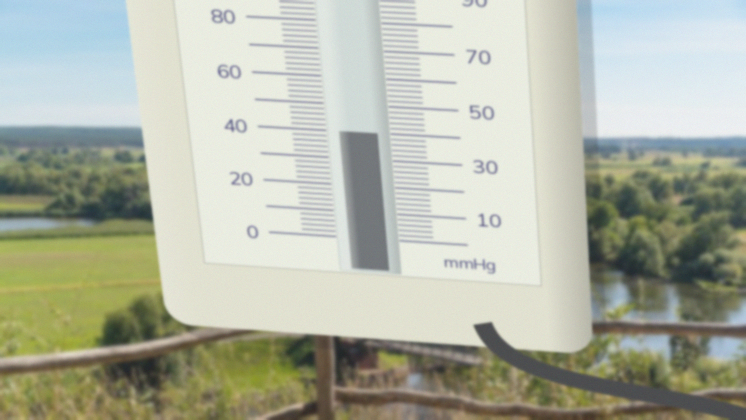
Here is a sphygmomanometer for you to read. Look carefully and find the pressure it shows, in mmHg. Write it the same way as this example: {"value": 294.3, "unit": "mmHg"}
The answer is {"value": 40, "unit": "mmHg"}
